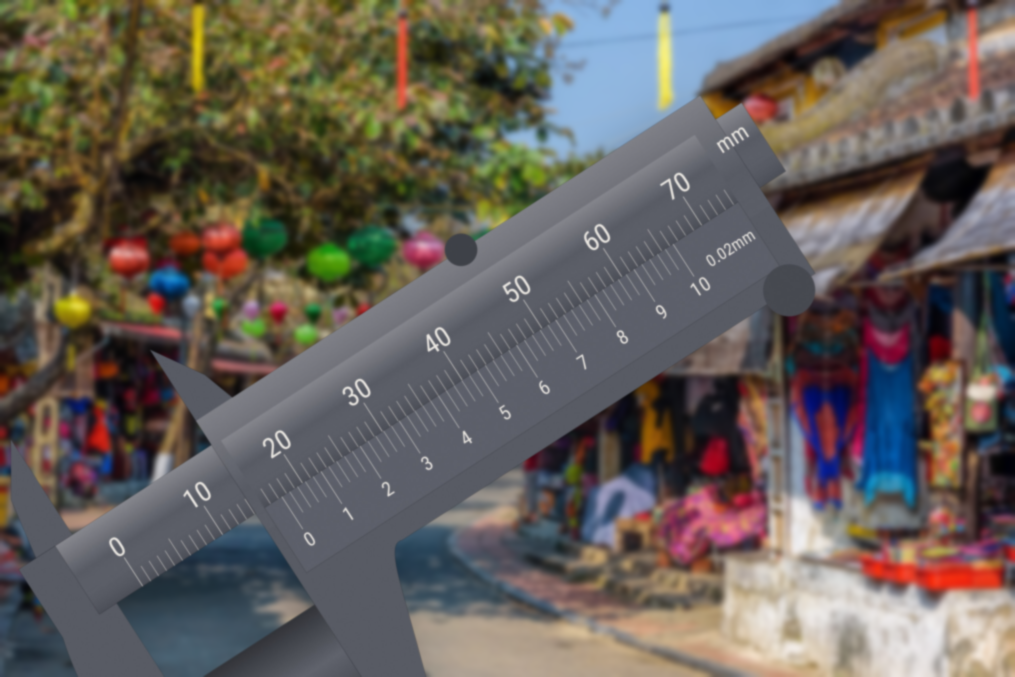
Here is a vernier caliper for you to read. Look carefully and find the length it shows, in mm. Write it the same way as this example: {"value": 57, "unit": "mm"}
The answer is {"value": 17.4, "unit": "mm"}
